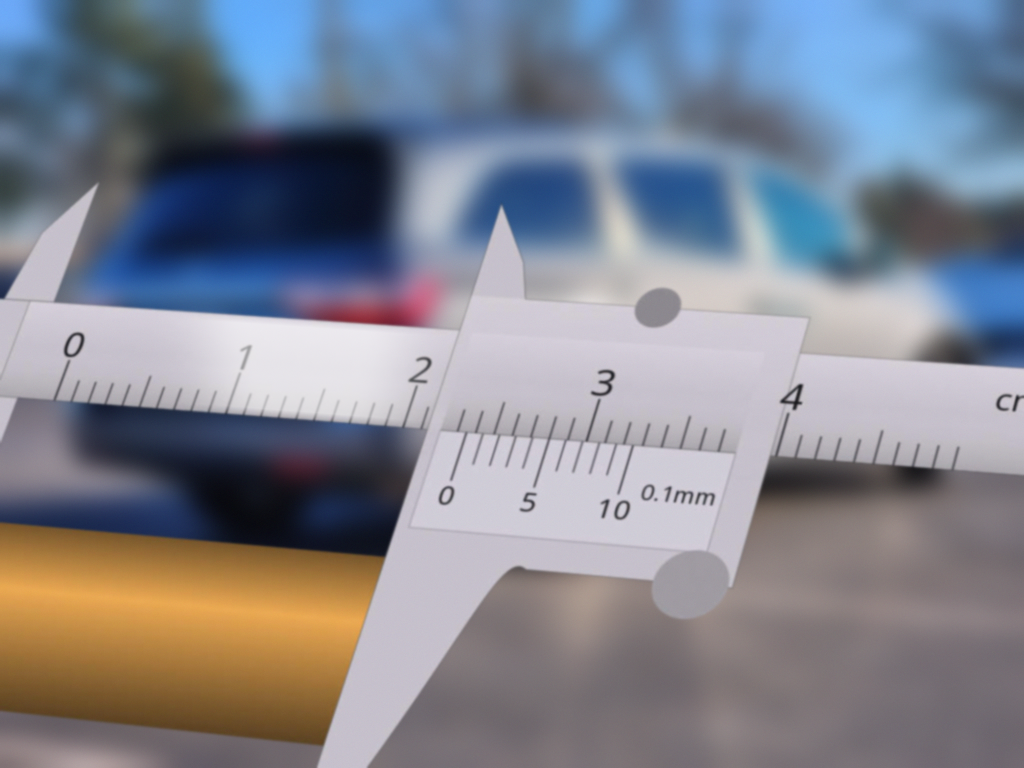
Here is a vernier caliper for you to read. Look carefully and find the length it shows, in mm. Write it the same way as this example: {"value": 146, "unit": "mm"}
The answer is {"value": 23.5, "unit": "mm"}
